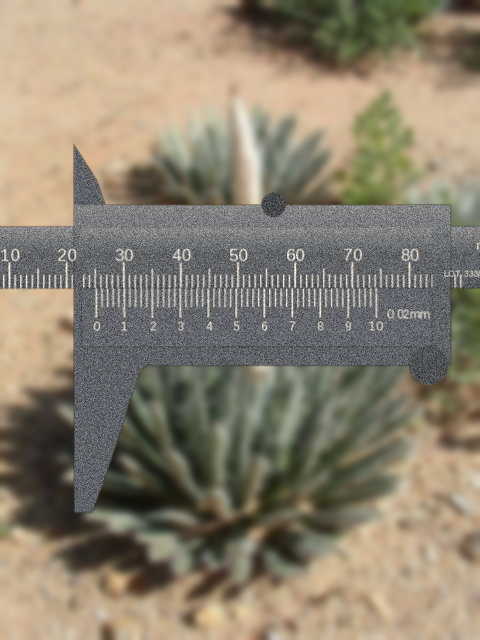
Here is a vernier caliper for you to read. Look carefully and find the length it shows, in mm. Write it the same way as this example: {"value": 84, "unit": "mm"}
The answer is {"value": 25.2, "unit": "mm"}
